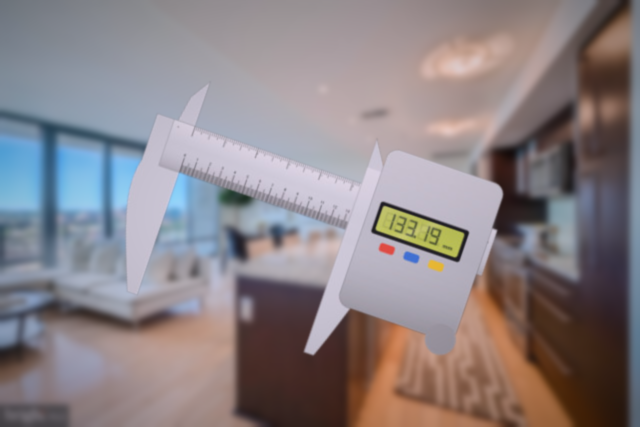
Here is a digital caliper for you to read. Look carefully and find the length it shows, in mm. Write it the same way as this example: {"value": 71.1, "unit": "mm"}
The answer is {"value": 133.19, "unit": "mm"}
